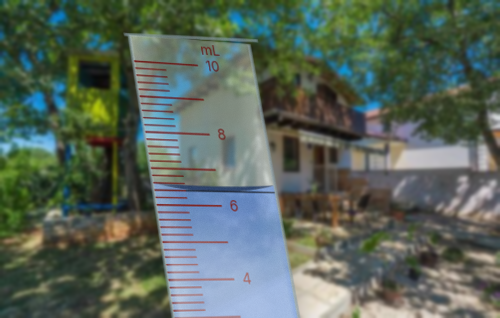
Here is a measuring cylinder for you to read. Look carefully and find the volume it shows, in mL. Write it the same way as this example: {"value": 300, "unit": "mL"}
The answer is {"value": 6.4, "unit": "mL"}
